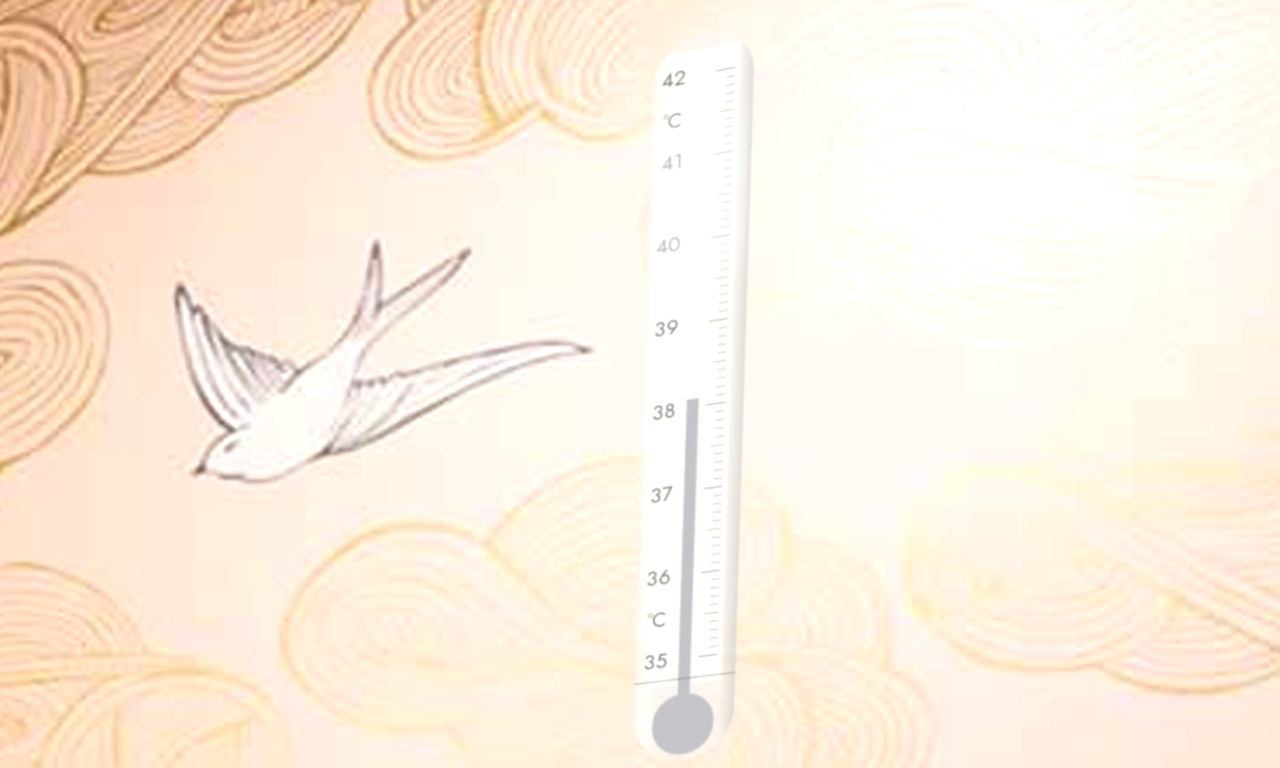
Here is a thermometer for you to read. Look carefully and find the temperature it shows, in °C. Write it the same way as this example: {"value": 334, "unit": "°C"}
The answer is {"value": 38.1, "unit": "°C"}
